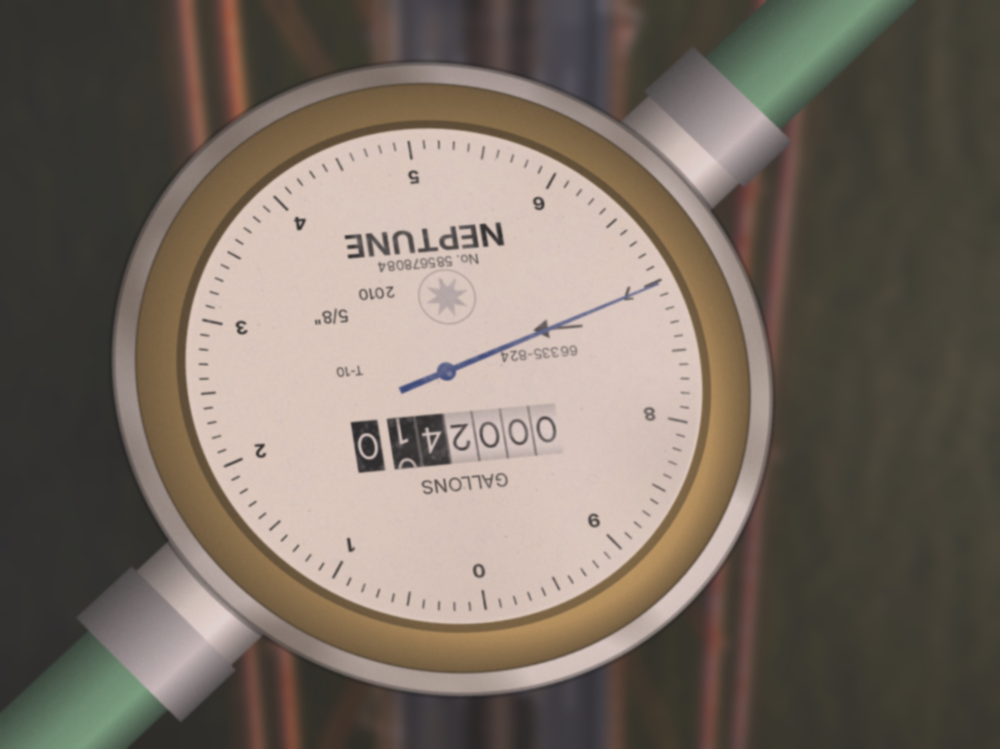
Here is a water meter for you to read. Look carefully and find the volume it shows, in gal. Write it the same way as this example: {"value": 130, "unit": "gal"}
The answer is {"value": 2407.0, "unit": "gal"}
